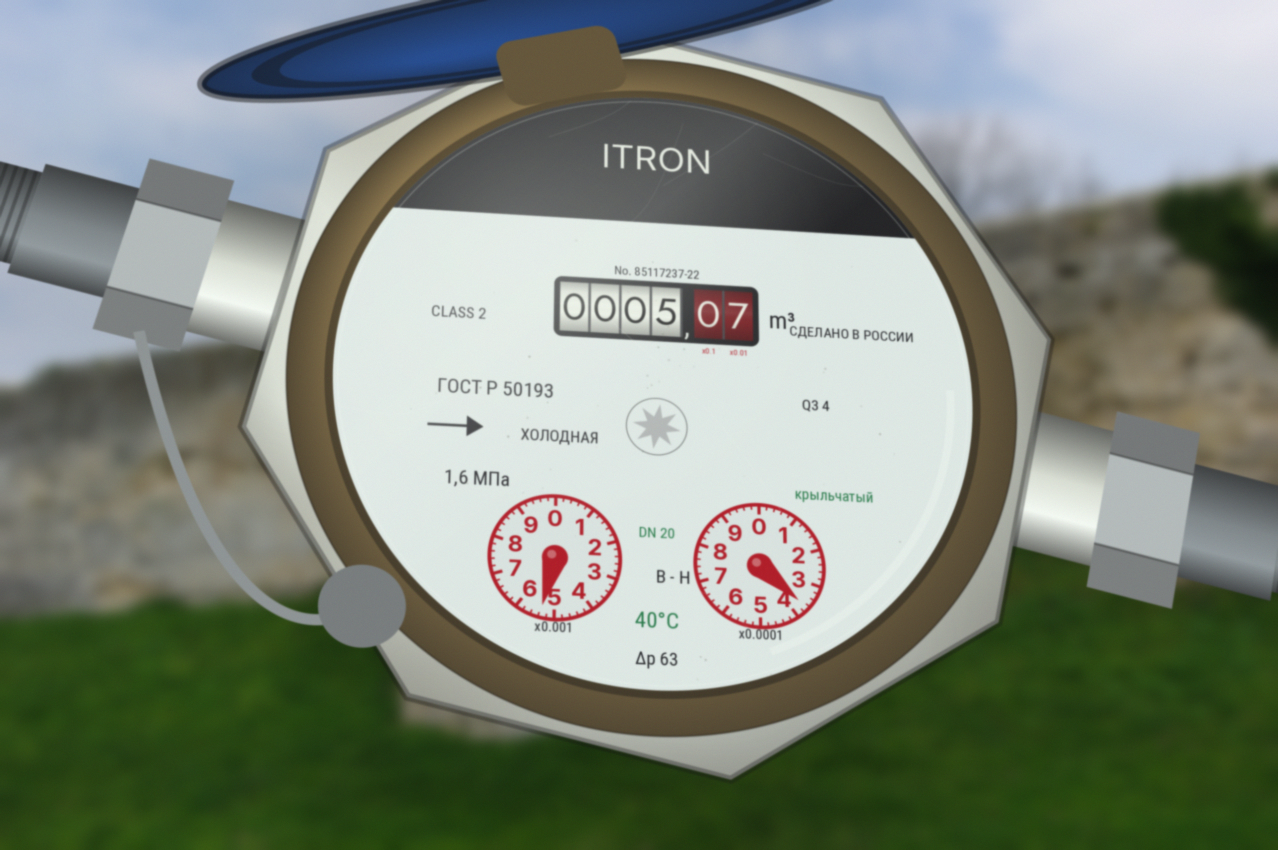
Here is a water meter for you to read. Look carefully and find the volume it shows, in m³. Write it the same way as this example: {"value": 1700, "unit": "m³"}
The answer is {"value": 5.0753, "unit": "m³"}
